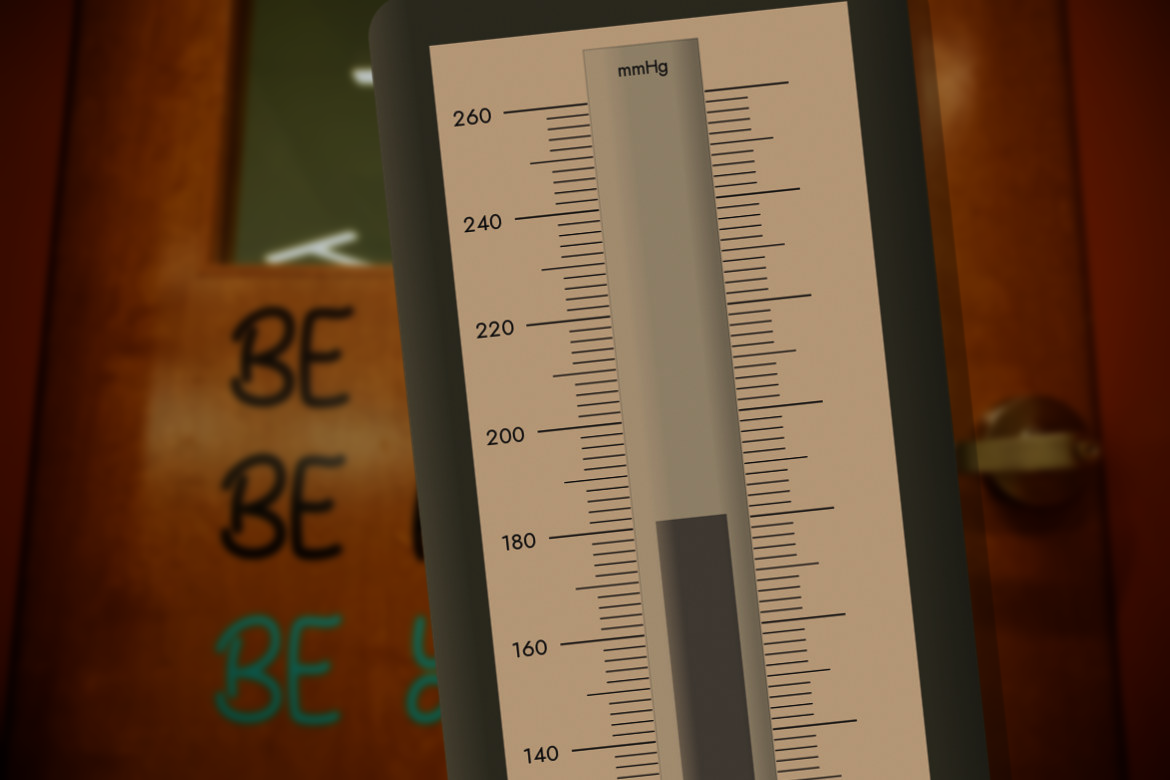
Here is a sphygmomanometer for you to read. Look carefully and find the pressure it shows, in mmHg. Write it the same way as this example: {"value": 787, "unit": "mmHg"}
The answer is {"value": 181, "unit": "mmHg"}
